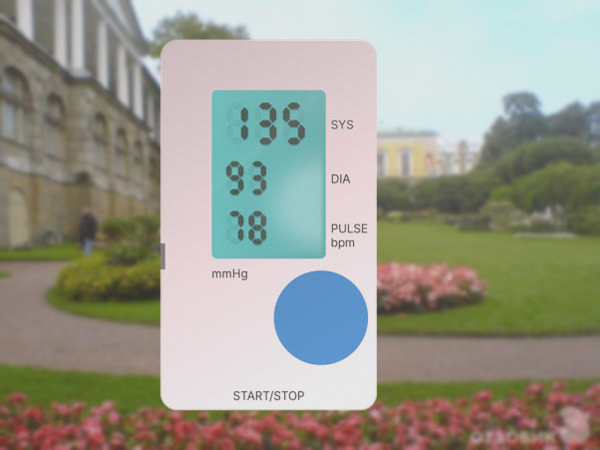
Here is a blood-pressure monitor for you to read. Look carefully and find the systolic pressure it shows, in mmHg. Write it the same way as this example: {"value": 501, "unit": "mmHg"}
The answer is {"value": 135, "unit": "mmHg"}
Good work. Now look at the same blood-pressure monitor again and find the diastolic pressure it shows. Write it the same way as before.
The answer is {"value": 93, "unit": "mmHg"}
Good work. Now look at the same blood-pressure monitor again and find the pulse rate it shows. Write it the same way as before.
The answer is {"value": 78, "unit": "bpm"}
